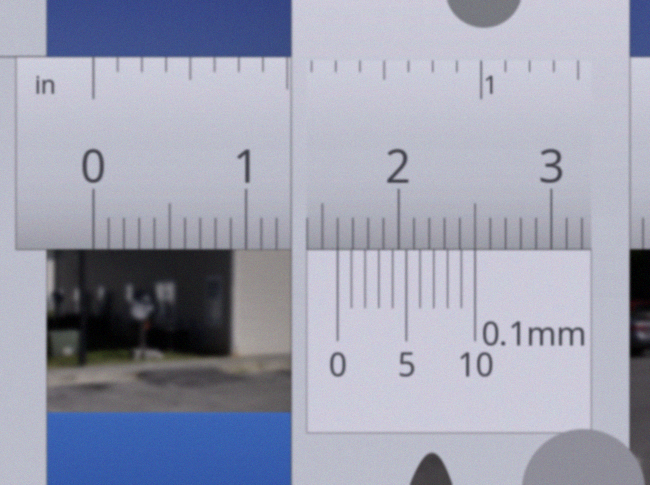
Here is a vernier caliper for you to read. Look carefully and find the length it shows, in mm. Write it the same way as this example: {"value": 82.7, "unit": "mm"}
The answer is {"value": 16.0, "unit": "mm"}
